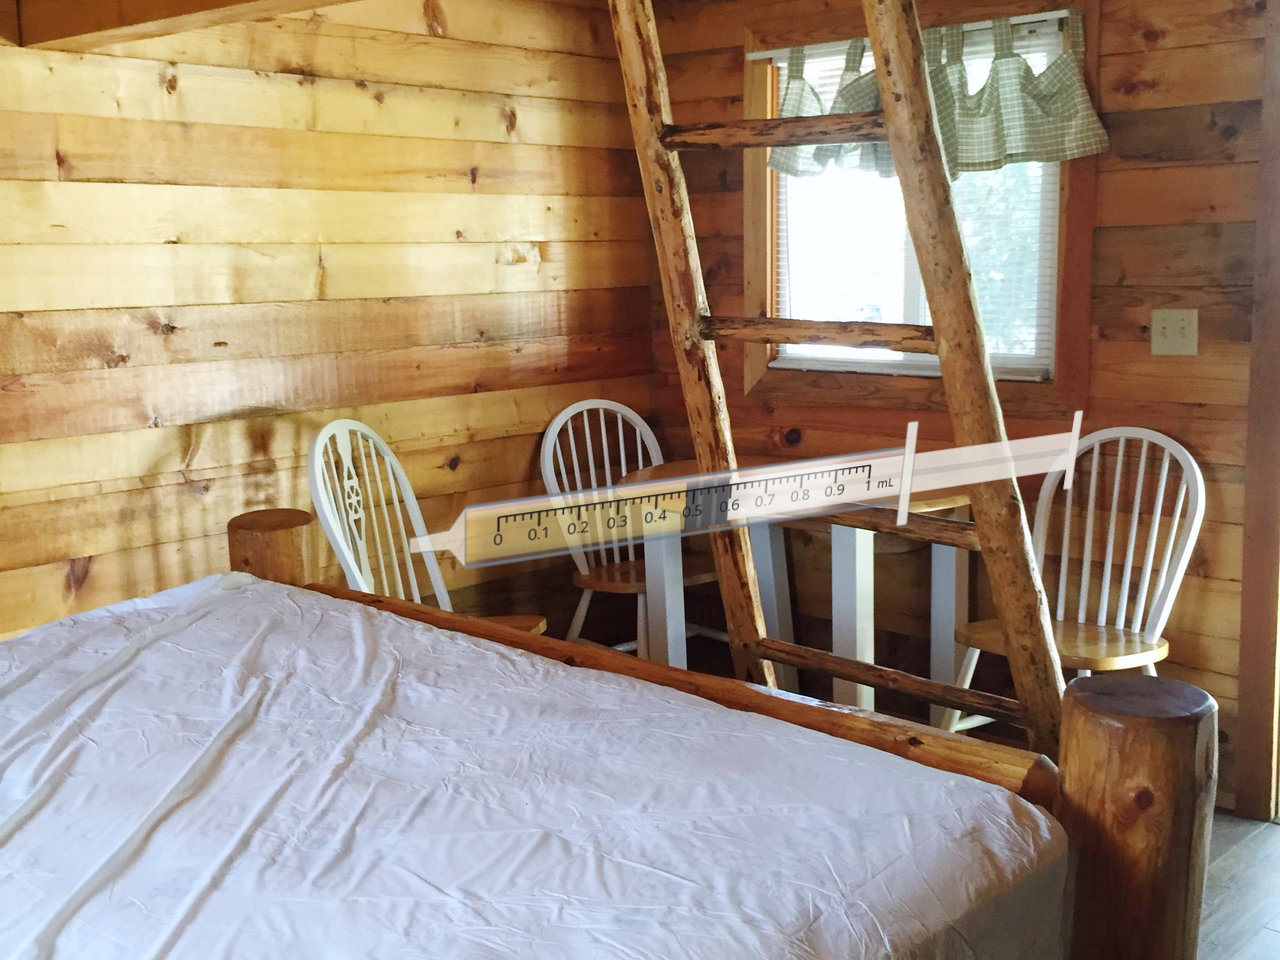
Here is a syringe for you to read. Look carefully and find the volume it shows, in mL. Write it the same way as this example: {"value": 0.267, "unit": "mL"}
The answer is {"value": 0.48, "unit": "mL"}
